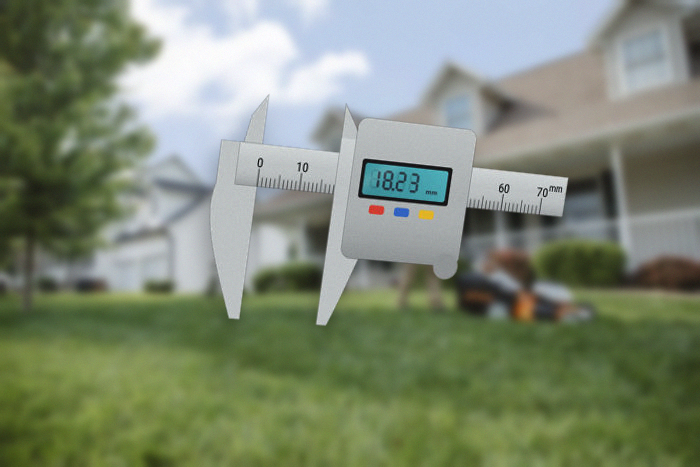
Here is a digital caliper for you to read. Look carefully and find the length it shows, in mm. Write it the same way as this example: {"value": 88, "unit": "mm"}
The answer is {"value": 18.23, "unit": "mm"}
